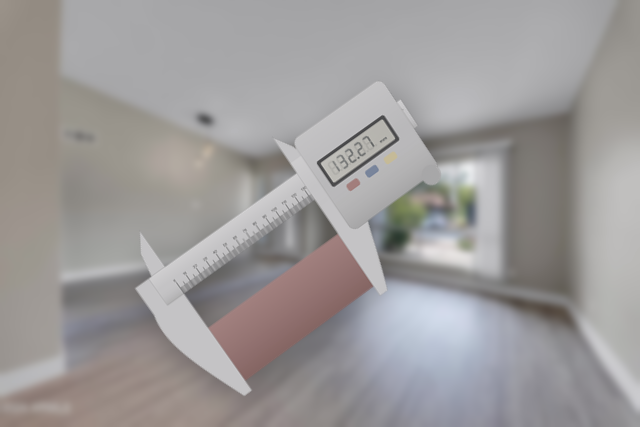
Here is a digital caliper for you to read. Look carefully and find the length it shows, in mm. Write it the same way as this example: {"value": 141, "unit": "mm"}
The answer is {"value": 132.27, "unit": "mm"}
